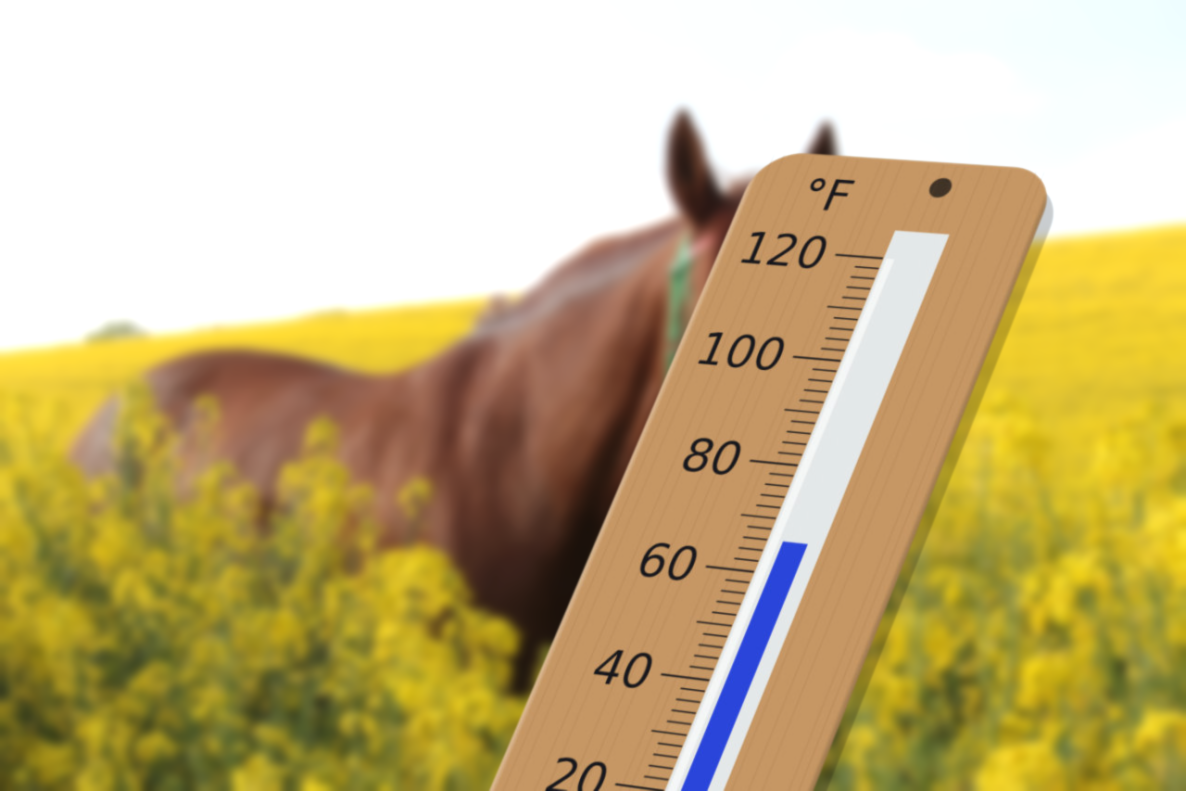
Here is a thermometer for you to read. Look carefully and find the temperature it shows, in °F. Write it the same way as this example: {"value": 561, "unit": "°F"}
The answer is {"value": 66, "unit": "°F"}
